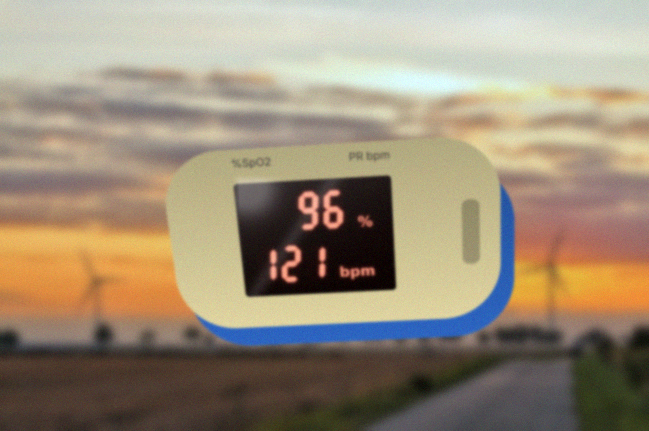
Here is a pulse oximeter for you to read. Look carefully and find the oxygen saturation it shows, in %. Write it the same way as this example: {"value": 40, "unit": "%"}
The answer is {"value": 96, "unit": "%"}
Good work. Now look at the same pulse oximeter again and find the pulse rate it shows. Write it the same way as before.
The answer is {"value": 121, "unit": "bpm"}
